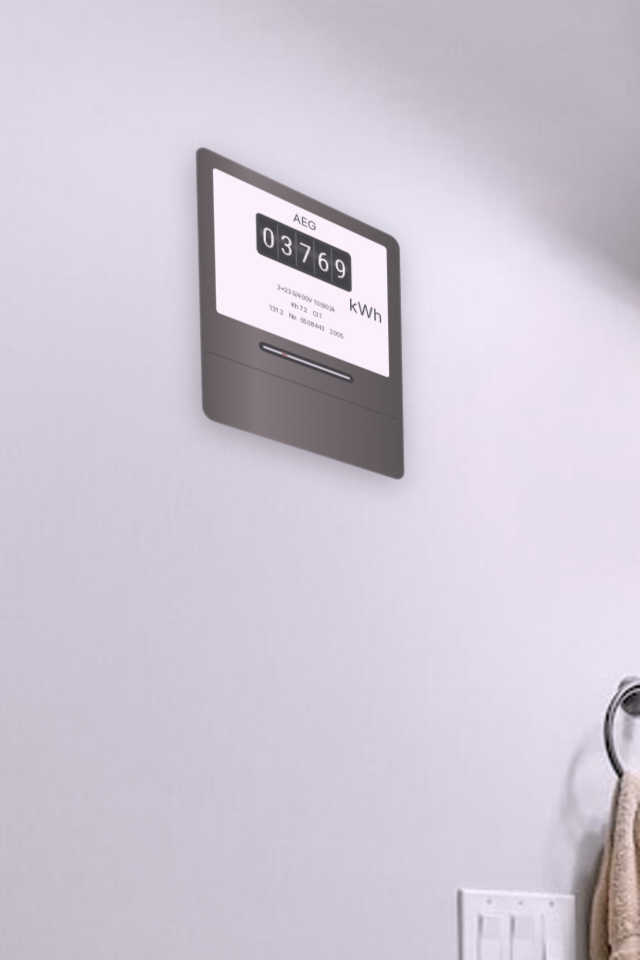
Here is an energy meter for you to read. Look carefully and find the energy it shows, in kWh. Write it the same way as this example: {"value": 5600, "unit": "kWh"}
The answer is {"value": 3769, "unit": "kWh"}
